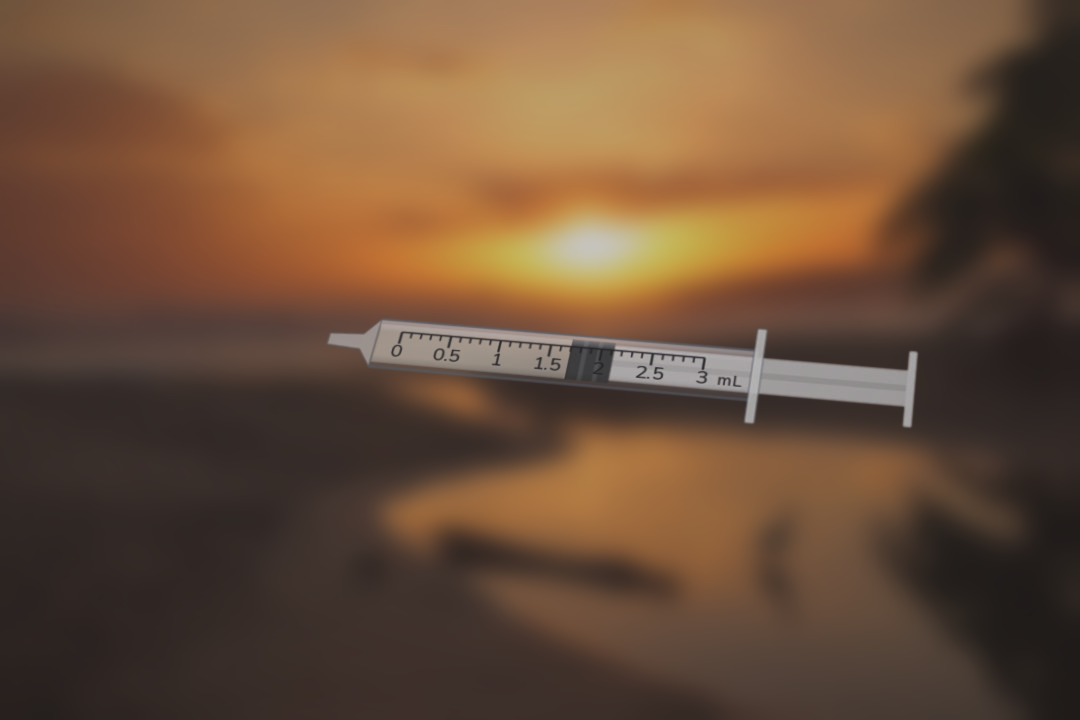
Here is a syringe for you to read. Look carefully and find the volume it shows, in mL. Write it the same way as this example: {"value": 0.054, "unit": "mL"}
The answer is {"value": 1.7, "unit": "mL"}
